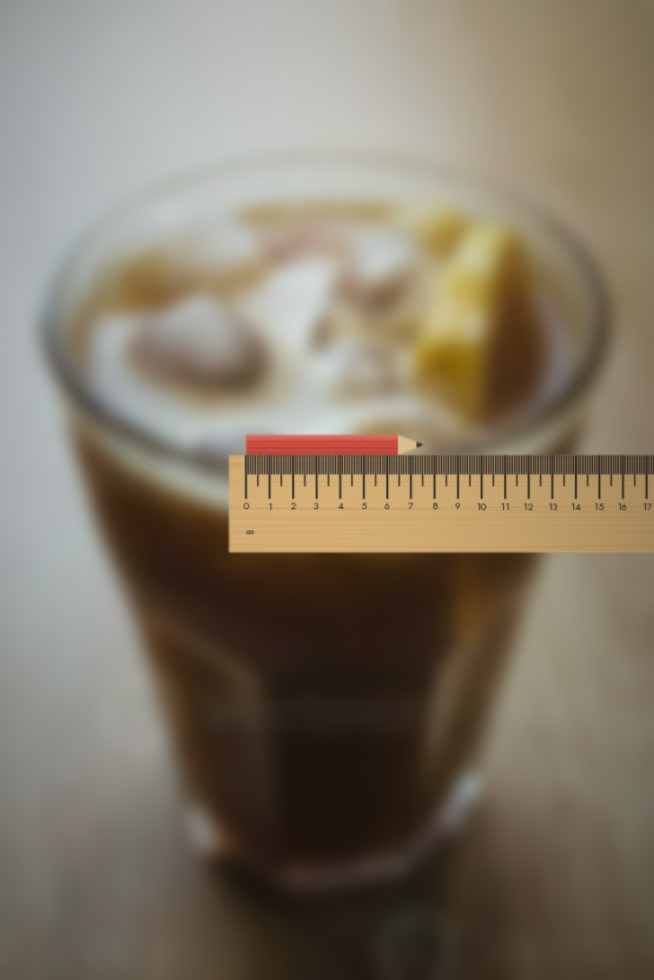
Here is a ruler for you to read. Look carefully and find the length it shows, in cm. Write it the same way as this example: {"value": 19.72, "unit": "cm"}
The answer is {"value": 7.5, "unit": "cm"}
